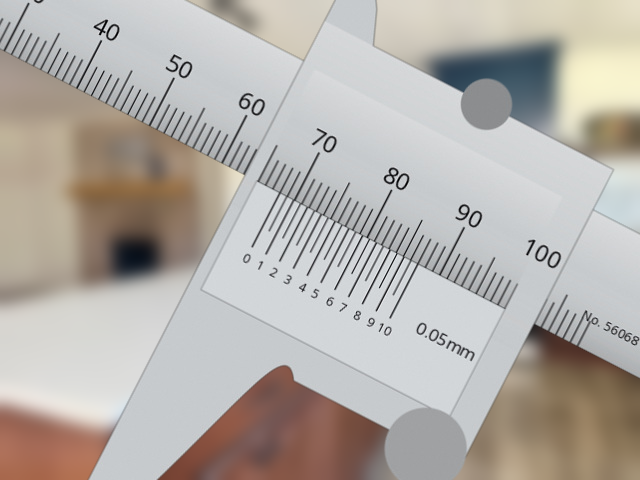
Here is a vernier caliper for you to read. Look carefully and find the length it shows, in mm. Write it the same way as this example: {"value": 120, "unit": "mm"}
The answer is {"value": 68.0, "unit": "mm"}
